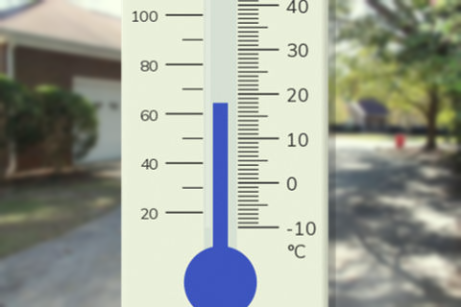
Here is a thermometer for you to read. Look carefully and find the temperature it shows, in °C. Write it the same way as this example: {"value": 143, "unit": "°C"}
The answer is {"value": 18, "unit": "°C"}
